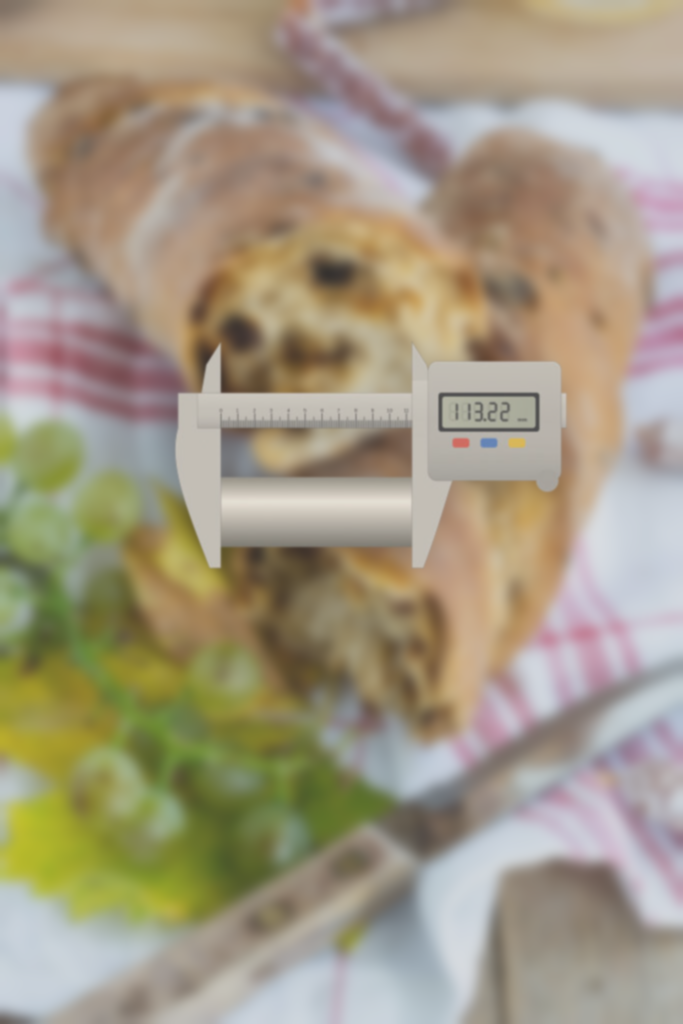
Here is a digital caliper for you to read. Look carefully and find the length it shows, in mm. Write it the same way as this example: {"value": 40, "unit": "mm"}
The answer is {"value": 113.22, "unit": "mm"}
